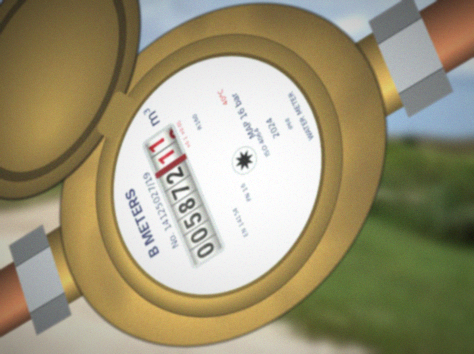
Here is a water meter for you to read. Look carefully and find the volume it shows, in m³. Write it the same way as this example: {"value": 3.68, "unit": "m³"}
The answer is {"value": 5872.11, "unit": "m³"}
